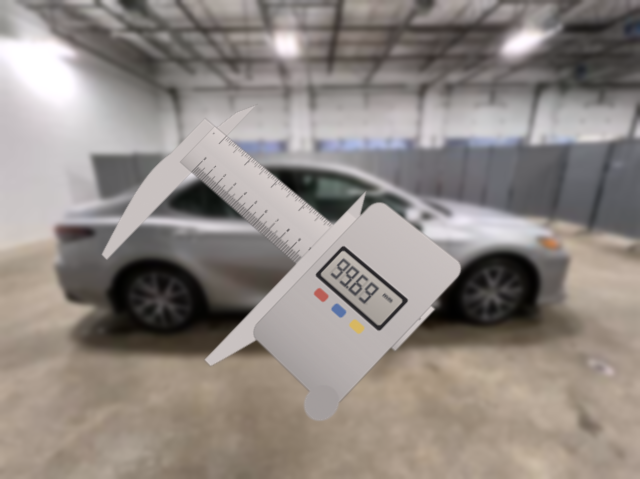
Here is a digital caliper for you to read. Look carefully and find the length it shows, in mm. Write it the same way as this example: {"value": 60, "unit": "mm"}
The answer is {"value": 99.69, "unit": "mm"}
